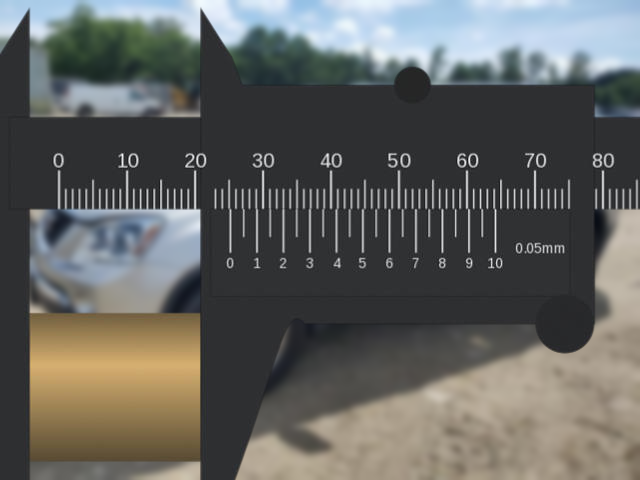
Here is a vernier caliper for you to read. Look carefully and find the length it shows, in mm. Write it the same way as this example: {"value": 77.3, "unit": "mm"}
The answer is {"value": 25.2, "unit": "mm"}
